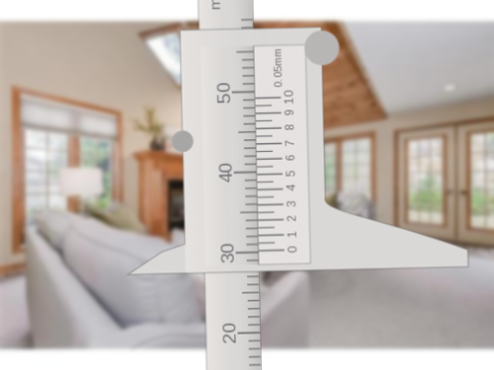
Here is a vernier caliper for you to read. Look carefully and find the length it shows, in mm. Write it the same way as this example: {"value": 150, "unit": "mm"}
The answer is {"value": 30.2, "unit": "mm"}
